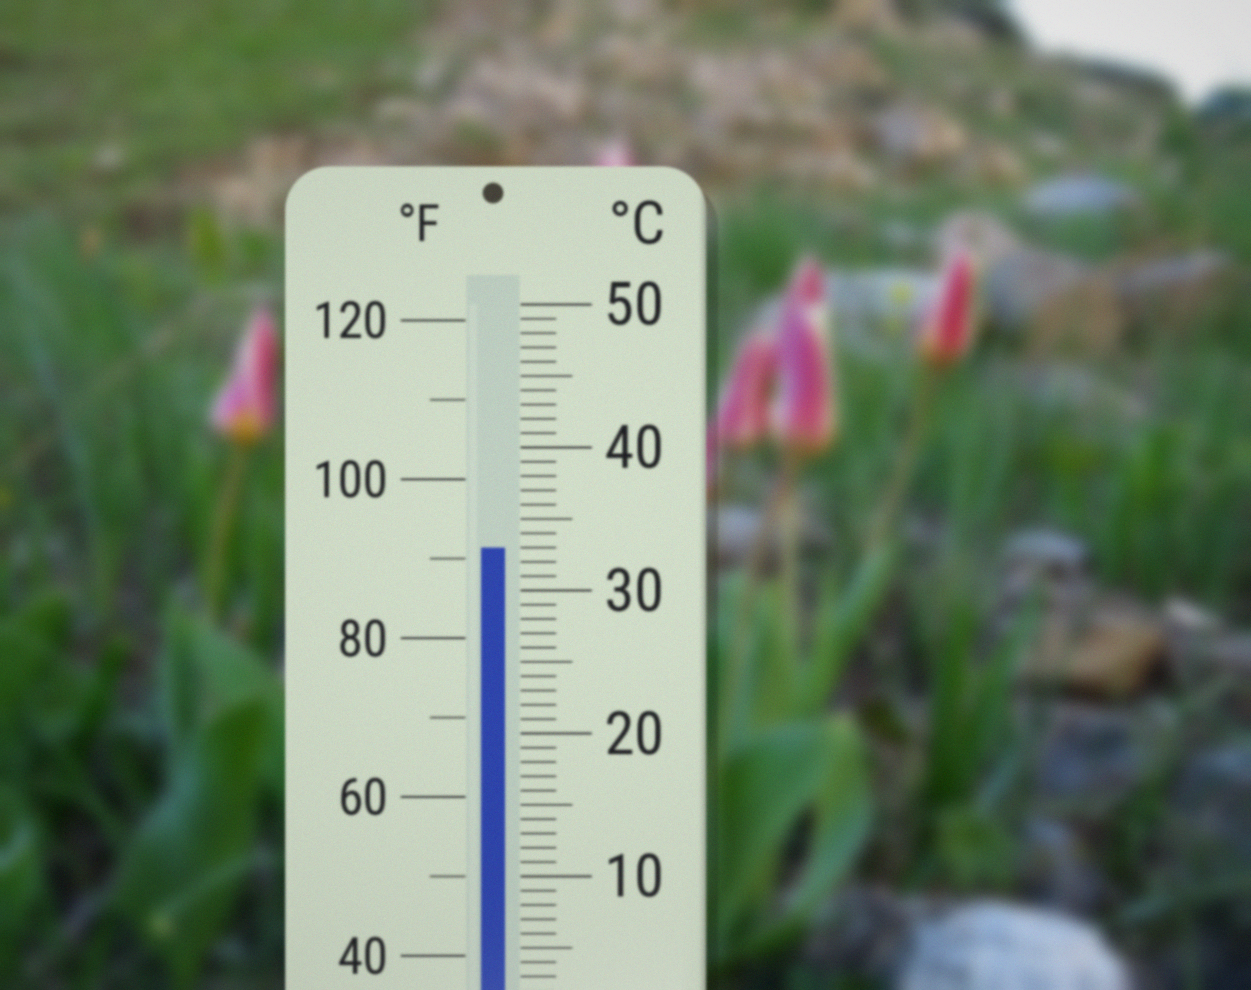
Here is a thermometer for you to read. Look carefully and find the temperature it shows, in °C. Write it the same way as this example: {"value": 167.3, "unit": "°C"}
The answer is {"value": 33, "unit": "°C"}
